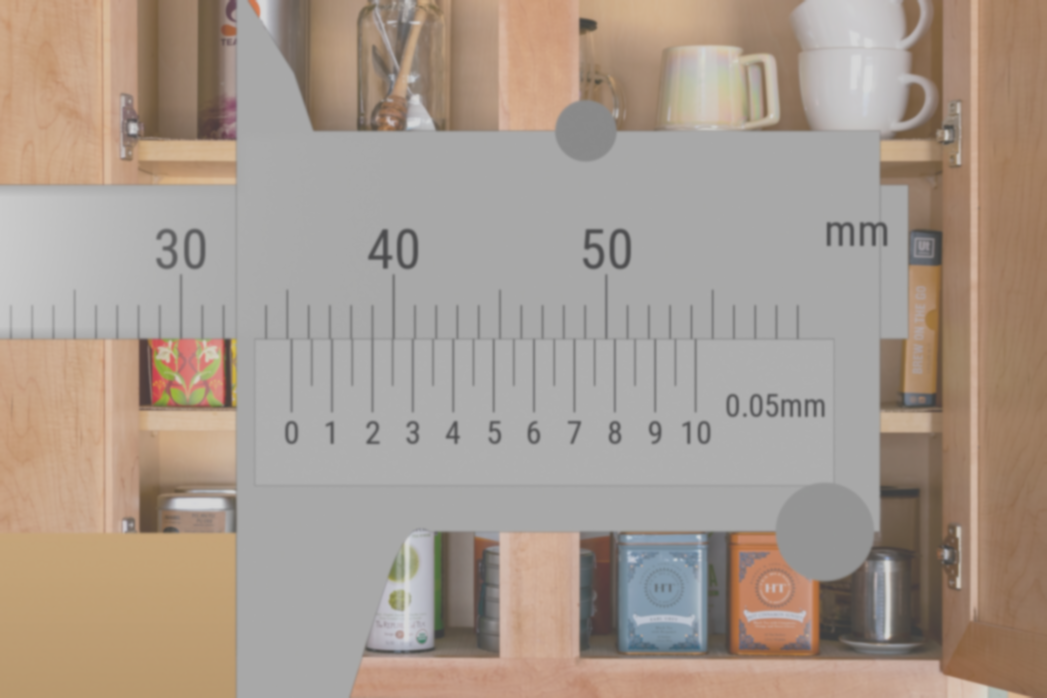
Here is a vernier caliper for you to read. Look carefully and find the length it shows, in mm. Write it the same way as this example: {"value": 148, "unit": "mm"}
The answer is {"value": 35.2, "unit": "mm"}
